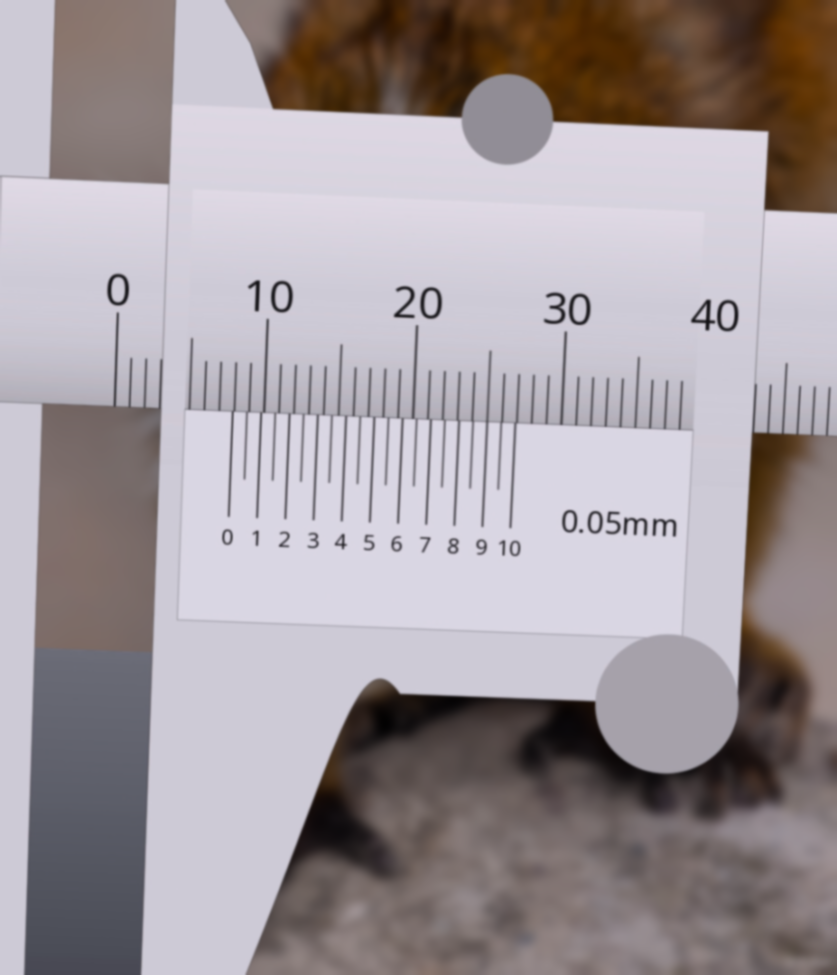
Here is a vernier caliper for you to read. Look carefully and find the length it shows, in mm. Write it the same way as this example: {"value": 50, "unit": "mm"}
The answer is {"value": 7.9, "unit": "mm"}
